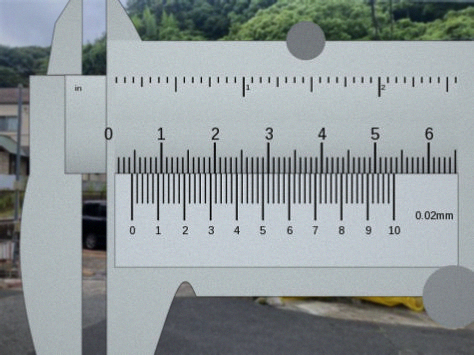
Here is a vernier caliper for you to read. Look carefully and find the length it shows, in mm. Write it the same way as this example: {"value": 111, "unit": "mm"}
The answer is {"value": 4.5, "unit": "mm"}
